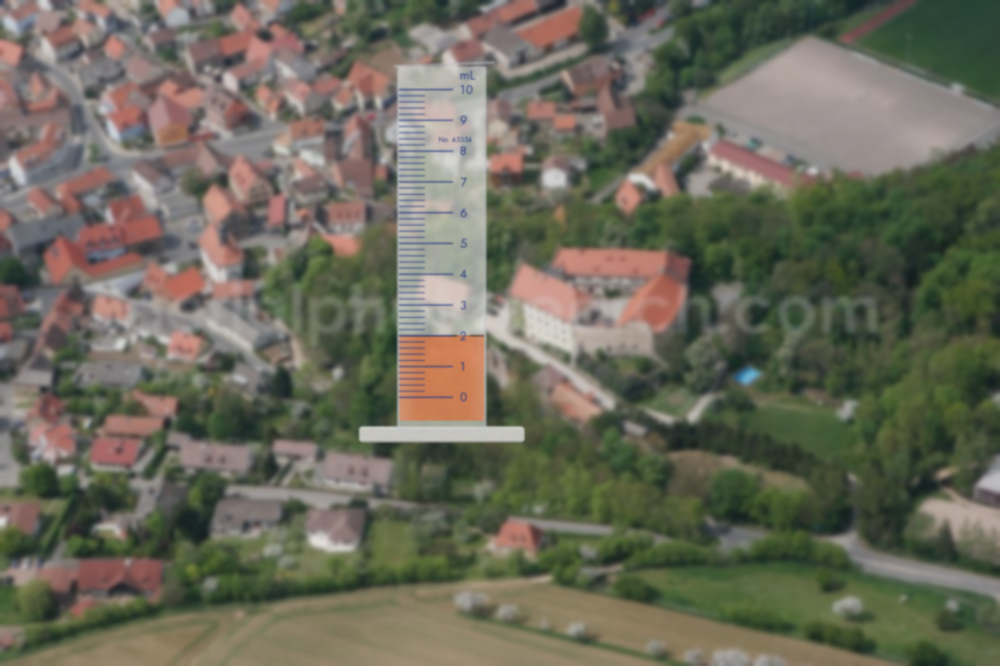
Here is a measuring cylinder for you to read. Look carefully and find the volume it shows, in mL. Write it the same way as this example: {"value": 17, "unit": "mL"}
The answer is {"value": 2, "unit": "mL"}
